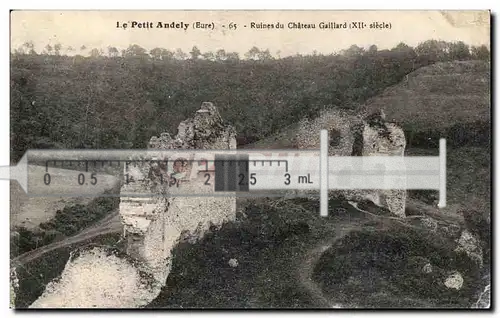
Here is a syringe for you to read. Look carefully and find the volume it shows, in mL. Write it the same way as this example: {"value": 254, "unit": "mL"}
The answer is {"value": 2.1, "unit": "mL"}
